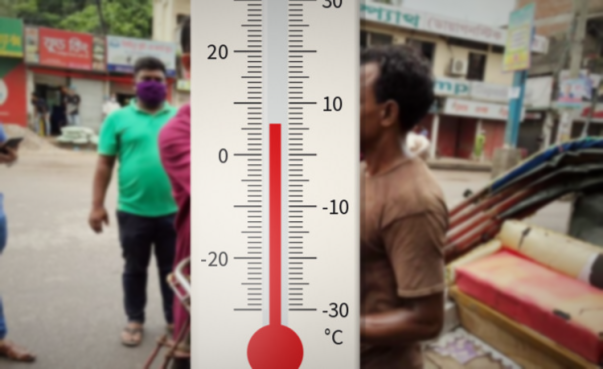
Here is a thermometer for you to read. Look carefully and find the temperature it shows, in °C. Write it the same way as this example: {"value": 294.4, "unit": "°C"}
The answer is {"value": 6, "unit": "°C"}
